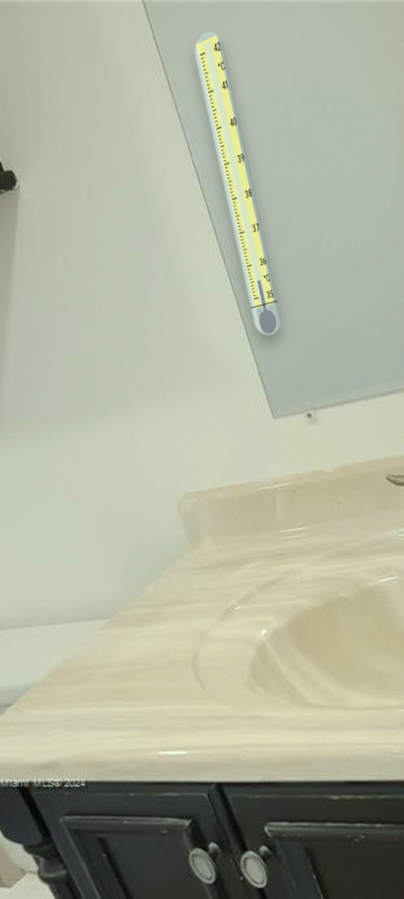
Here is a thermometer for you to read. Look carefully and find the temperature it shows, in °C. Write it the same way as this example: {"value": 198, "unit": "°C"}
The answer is {"value": 35.5, "unit": "°C"}
